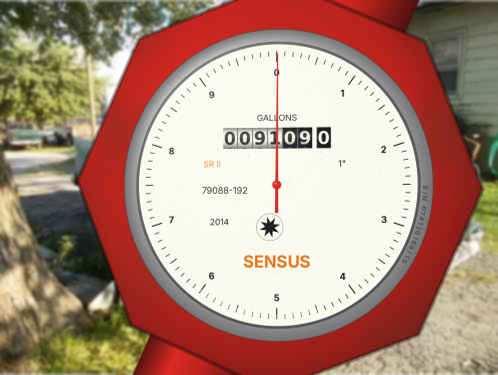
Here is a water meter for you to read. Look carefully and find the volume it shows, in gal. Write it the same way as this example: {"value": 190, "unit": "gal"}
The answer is {"value": 91090.0, "unit": "gal"}
